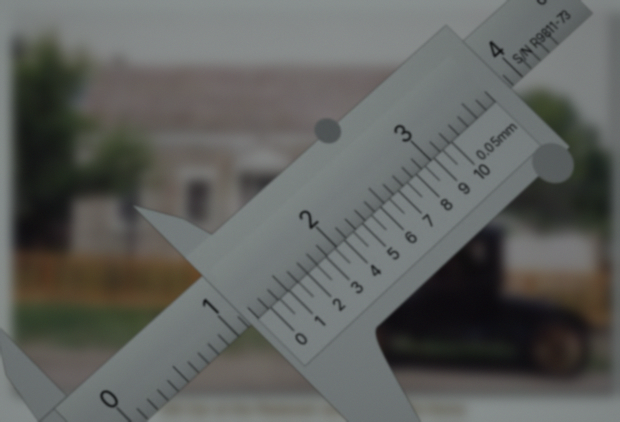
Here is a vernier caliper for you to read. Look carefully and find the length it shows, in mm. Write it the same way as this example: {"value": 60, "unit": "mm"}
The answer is {"value": 13.2, "unit": "mm"}
